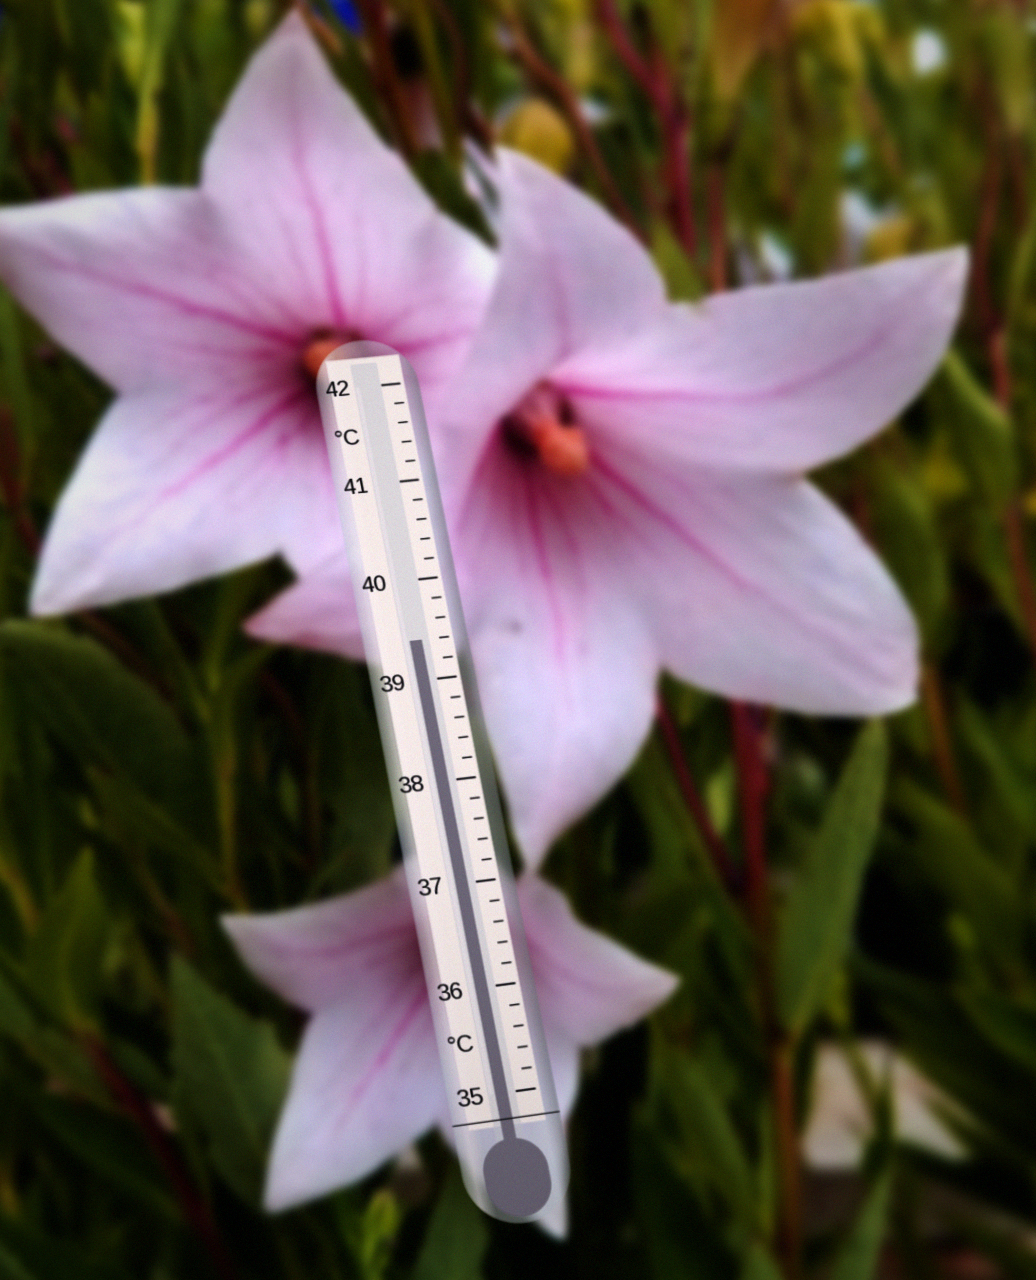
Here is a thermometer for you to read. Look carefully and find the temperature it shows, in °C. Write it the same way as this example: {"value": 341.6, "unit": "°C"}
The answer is {"value": 39.4, "unit": "°C"}
